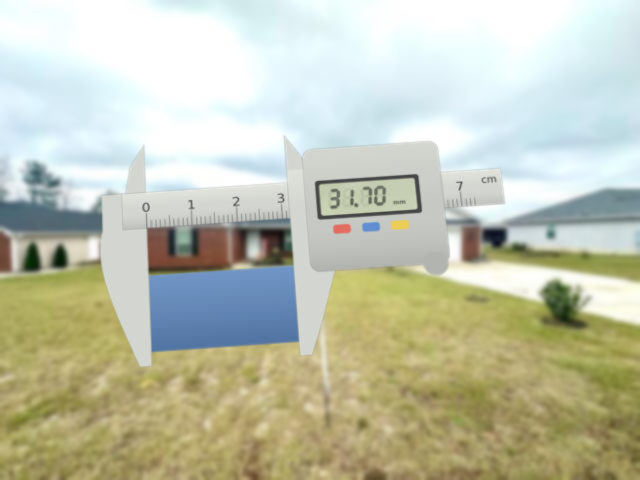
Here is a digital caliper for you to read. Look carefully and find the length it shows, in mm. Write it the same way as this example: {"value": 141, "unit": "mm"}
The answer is {"value": 31.70, "unit": "mm"}
